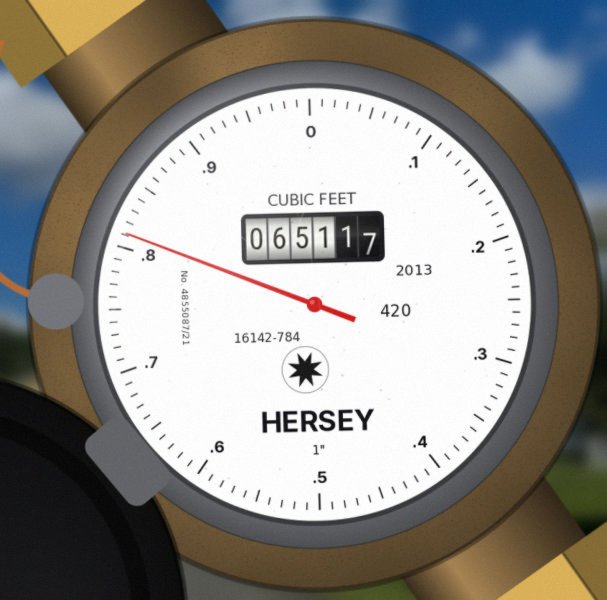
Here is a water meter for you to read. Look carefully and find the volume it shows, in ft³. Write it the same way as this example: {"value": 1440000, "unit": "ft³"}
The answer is {"value": 65116.81, "unit": "ft³"}
